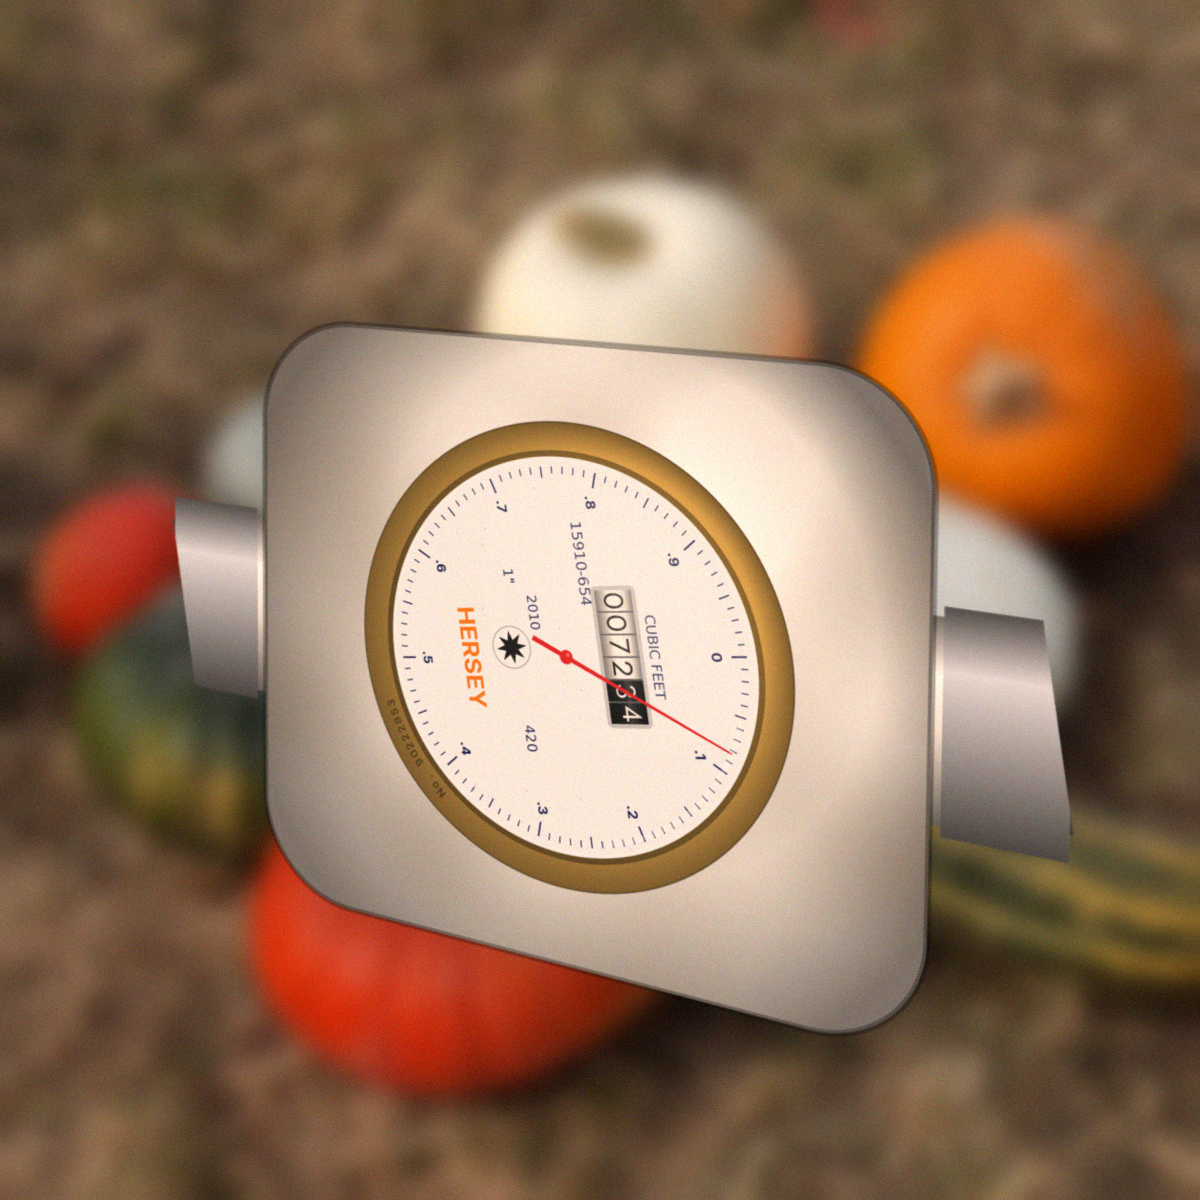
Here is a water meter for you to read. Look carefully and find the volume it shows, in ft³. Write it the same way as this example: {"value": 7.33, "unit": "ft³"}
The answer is {"value": 7234.08, "unit": "ft³"}
